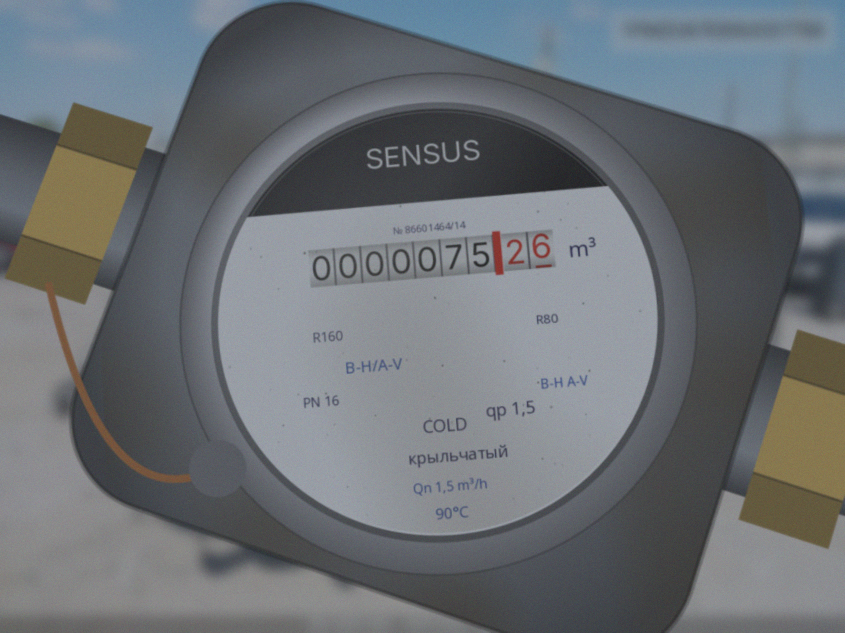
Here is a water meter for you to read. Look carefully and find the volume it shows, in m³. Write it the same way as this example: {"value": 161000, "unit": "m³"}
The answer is {"value": 75.26, "unit": "m³"}
